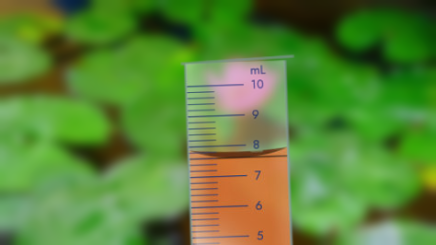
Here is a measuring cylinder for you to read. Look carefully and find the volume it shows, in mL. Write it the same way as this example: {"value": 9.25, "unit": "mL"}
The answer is {"value": 7.6, "unit": "mL"}
